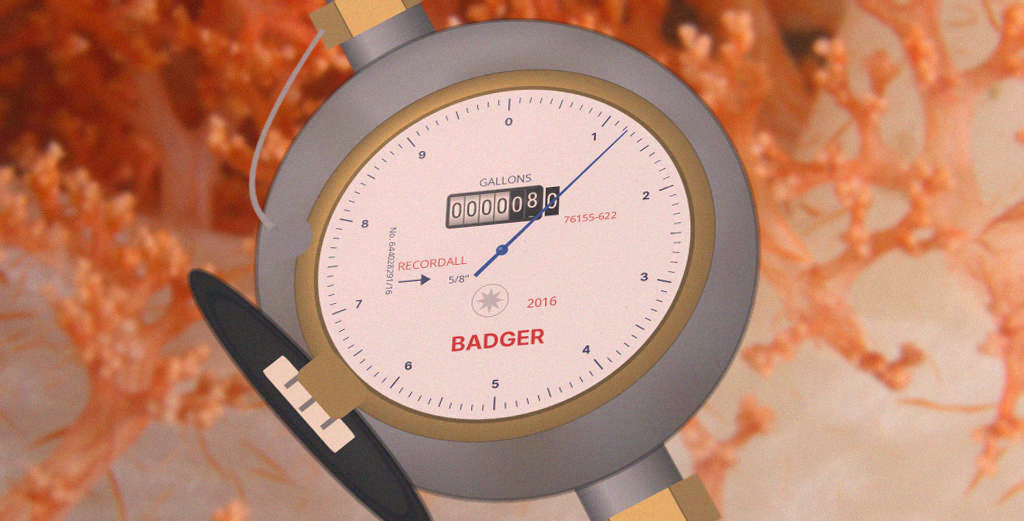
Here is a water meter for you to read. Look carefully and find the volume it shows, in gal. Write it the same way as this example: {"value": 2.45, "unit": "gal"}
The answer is {"value": 81.2, "unit": "gal"}
